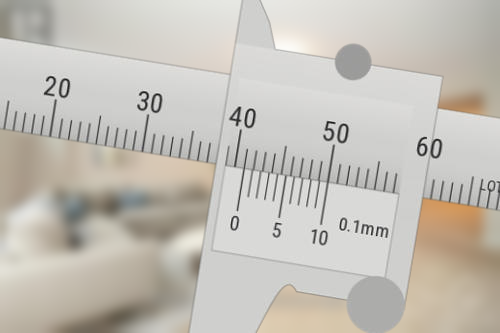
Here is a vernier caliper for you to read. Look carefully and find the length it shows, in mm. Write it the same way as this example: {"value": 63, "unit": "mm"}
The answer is {"value": 41.0, "unit": "mm"}
